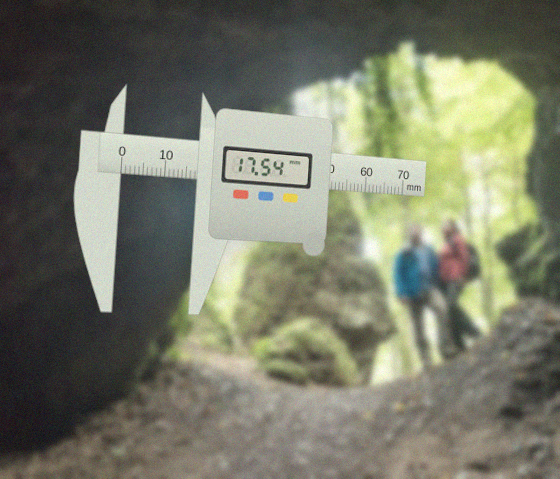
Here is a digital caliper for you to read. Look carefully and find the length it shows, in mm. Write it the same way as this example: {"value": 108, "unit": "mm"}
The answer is {"value": 17.54, "unit": "mm"}
